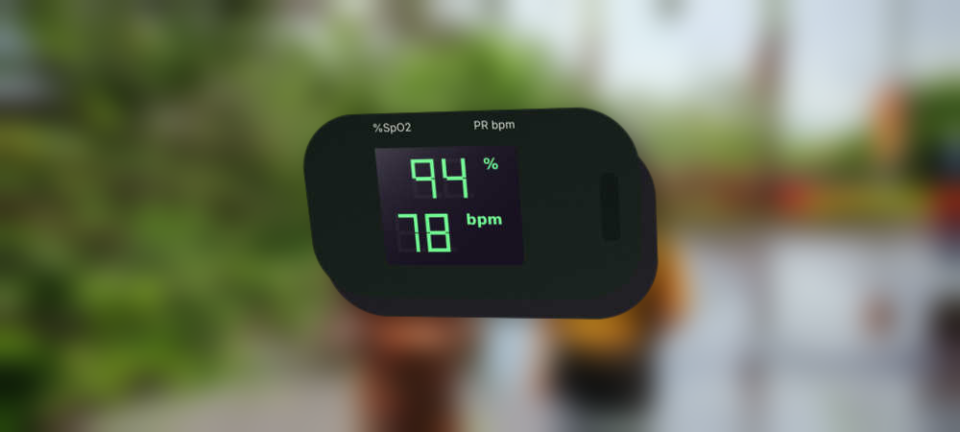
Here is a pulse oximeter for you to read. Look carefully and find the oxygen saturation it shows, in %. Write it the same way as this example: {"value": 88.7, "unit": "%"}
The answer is {"value": 94, "unit": "%"}
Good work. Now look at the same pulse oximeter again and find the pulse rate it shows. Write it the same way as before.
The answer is {"value": 78, "unit": "bpm"}
